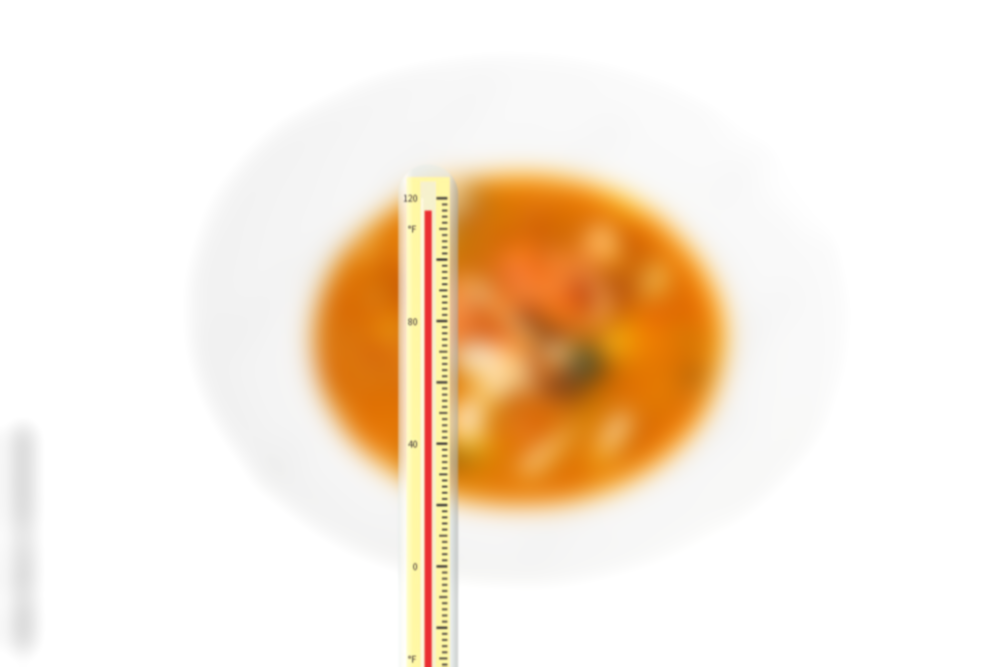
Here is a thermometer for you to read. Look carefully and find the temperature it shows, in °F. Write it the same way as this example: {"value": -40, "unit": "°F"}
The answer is {"value": 116, "unit": "°F"}
